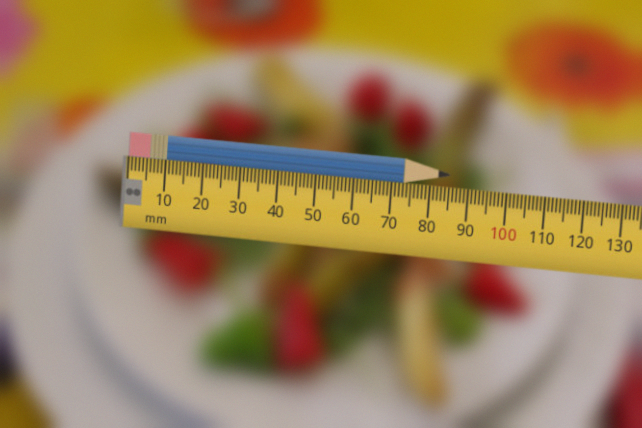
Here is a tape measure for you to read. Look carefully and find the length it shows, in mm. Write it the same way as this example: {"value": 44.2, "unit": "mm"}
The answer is {"value": 85, "unit": "mm"}
